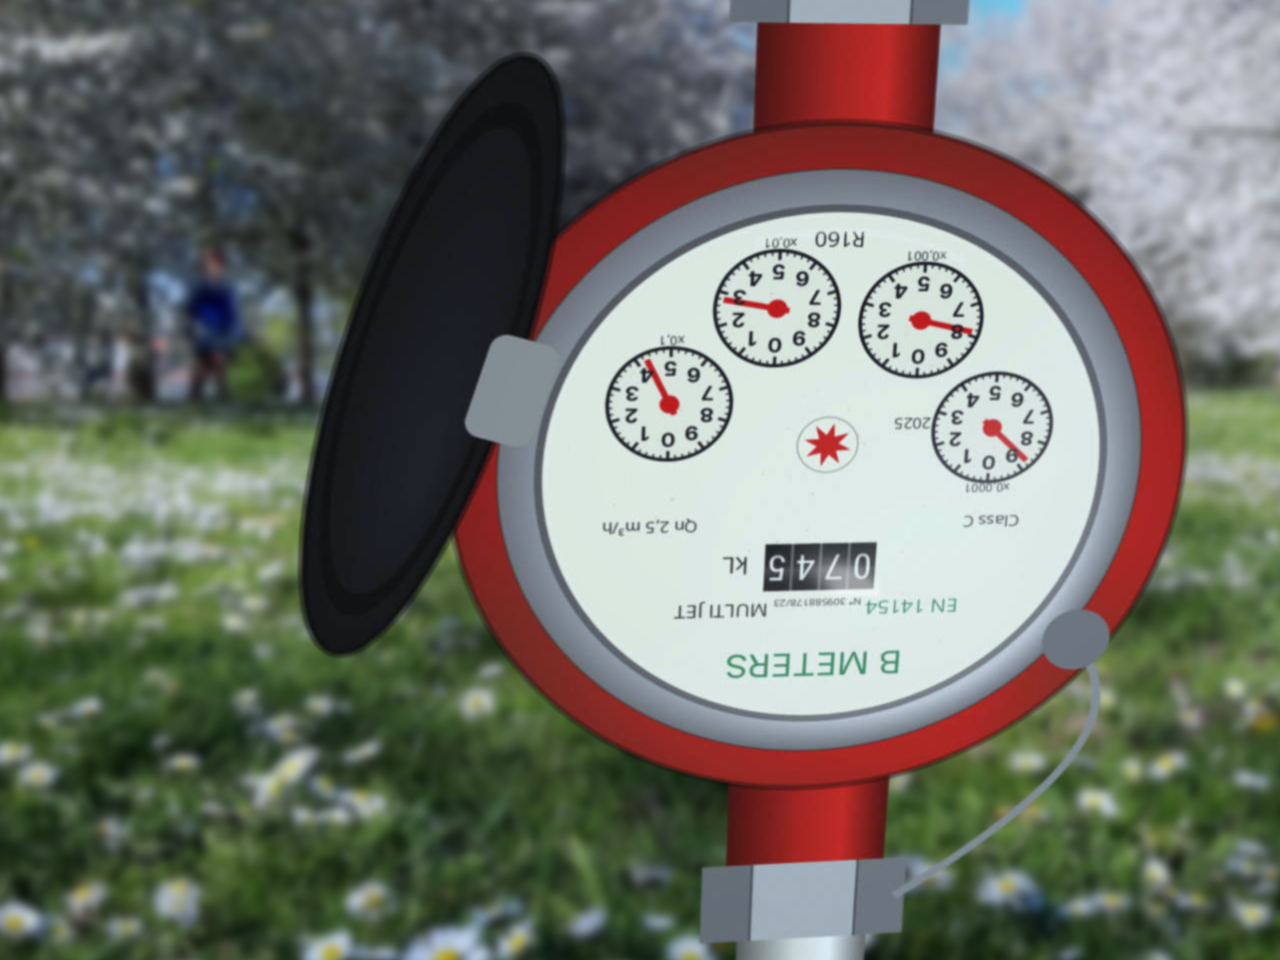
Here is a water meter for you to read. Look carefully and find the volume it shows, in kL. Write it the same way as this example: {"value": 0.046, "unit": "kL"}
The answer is {"value": 745.4278, "unit": "kL"}
